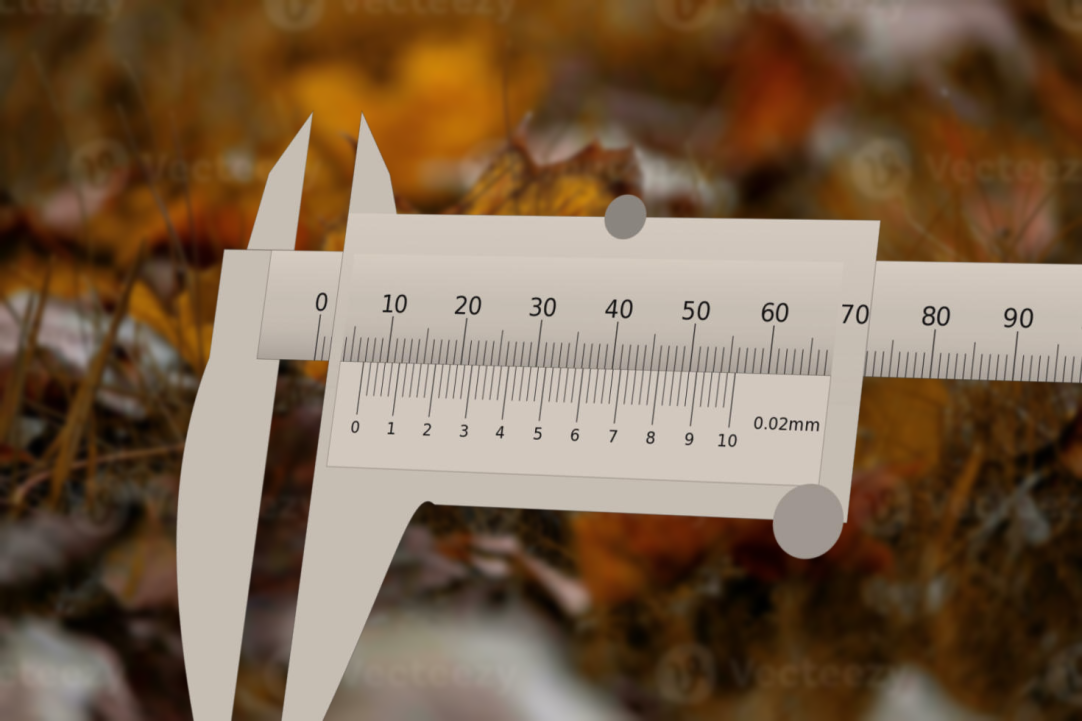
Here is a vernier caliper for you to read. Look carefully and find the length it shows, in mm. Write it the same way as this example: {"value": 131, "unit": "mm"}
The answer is {"value": 6.8, "unit": "mm"}
